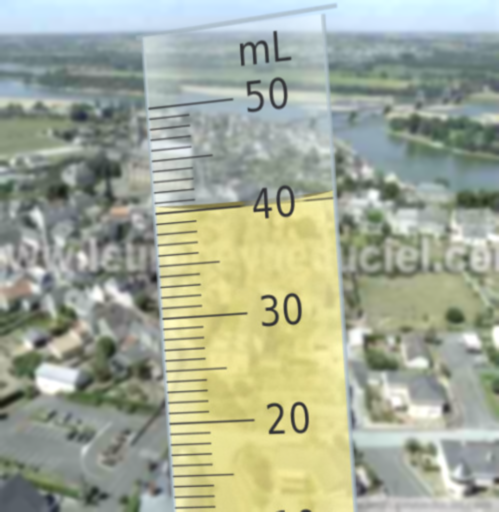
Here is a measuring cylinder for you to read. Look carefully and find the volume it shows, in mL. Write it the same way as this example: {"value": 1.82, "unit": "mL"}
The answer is {"value": 40, "unit": "mL"}
